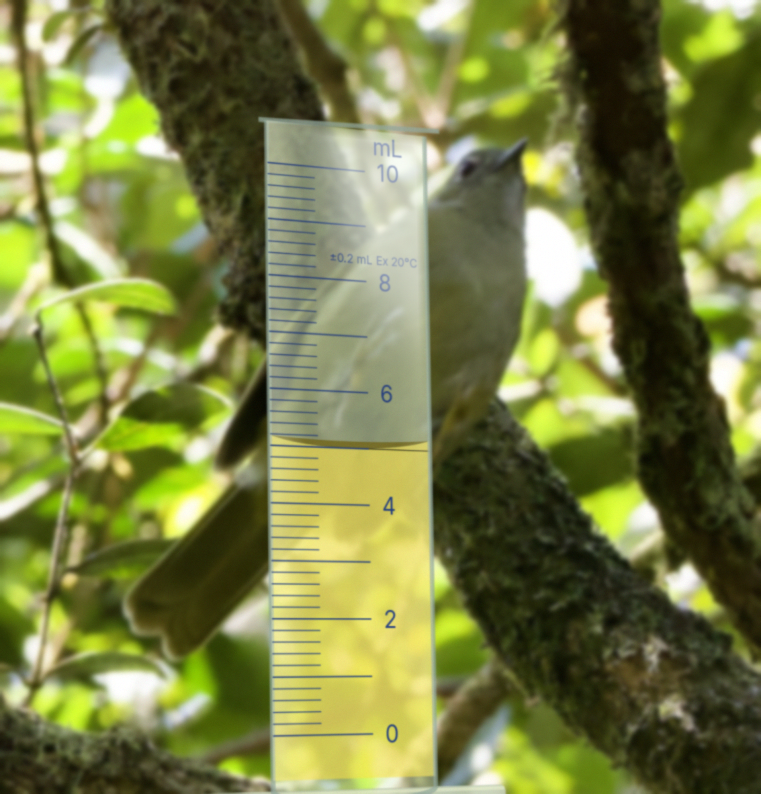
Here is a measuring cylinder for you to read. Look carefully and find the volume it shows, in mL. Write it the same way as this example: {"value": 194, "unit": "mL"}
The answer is {"value": 5, "unit": "mL"}
